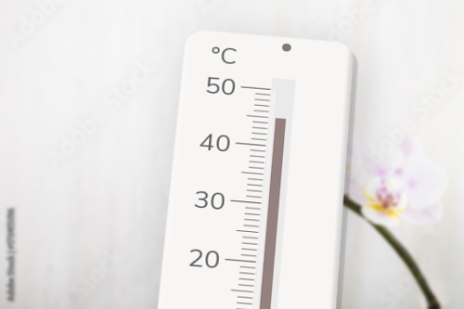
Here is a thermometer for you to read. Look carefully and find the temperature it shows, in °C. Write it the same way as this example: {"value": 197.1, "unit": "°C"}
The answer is {"value": 45, "unit": "°C"}
